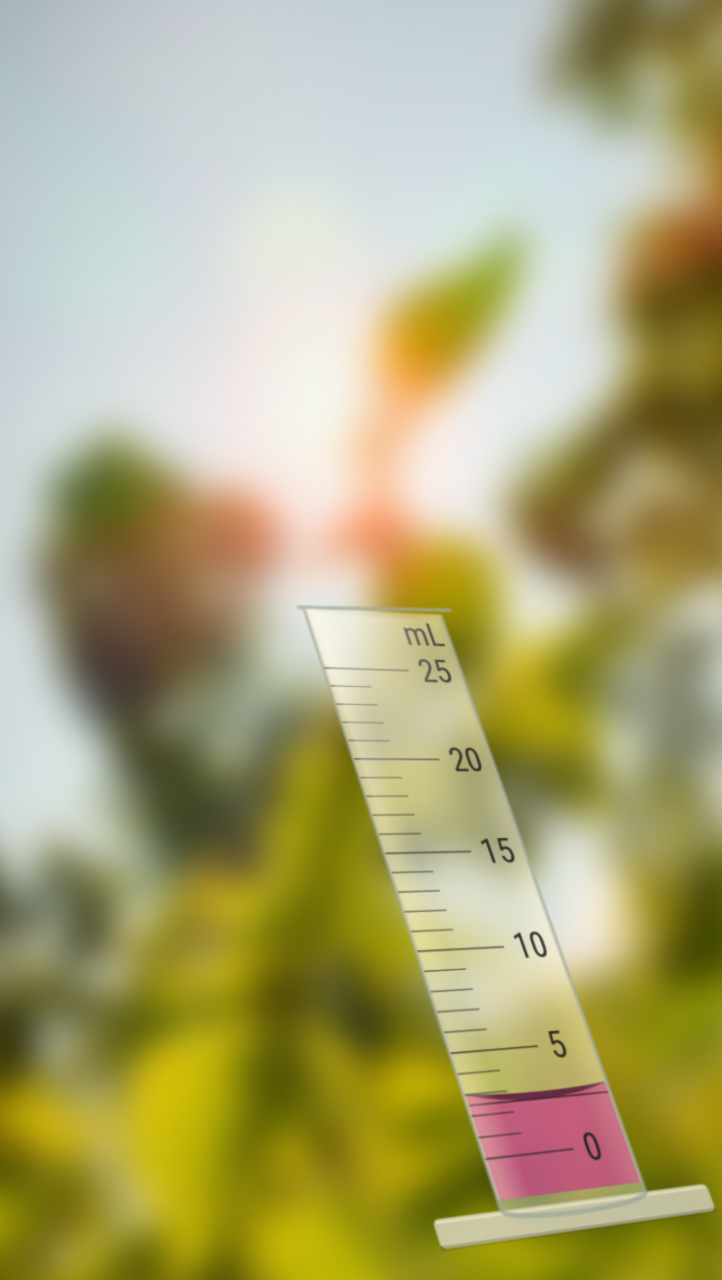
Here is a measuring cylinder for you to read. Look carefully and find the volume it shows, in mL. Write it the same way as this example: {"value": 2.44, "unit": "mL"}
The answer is {"value": 2.5, "unit": "mL"}
